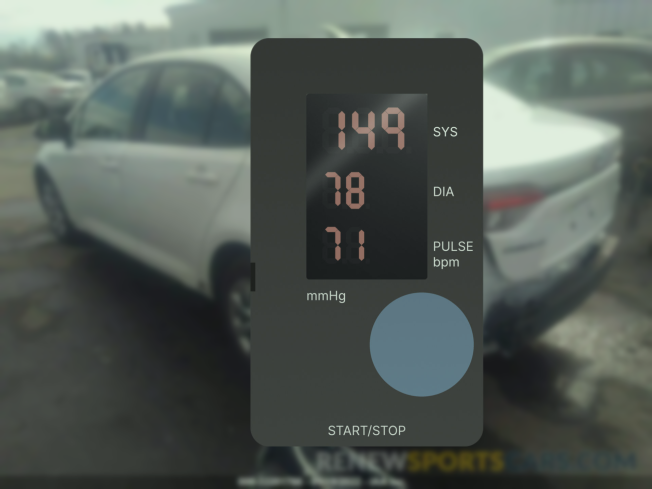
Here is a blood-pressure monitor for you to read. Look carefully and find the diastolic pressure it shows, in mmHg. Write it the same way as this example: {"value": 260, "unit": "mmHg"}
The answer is {"value": 78, "unit": "mmHg"}
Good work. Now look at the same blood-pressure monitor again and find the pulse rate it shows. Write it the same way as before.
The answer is {"value": 71, "unit": "bpm"}
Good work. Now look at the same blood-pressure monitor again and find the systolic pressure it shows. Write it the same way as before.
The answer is {"value": 149, "unit": "mmHg"}
